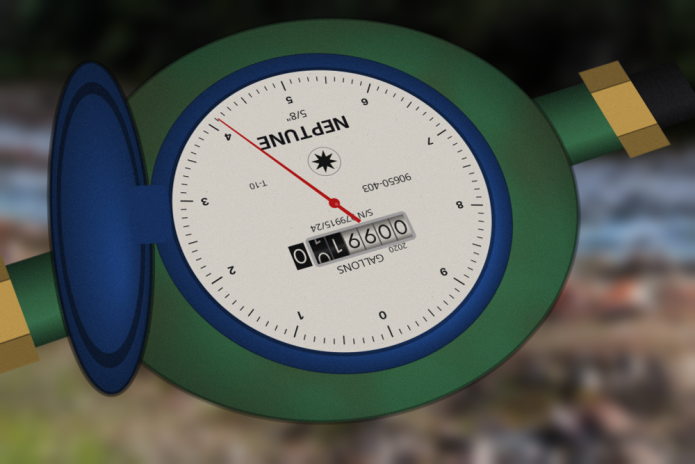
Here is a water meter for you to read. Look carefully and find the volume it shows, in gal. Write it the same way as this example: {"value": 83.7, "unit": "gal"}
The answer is {"value": 99104.1, "unit": "gal"}
